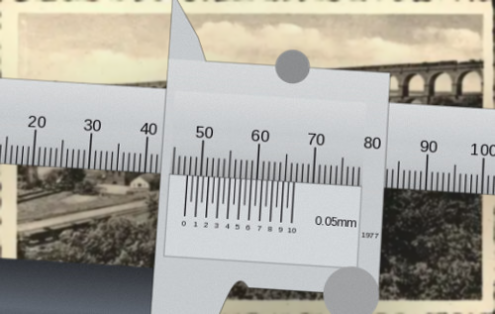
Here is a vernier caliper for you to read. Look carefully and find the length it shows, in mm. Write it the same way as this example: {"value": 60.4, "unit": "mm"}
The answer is {"value": 47.6, "unit": "mm"}
